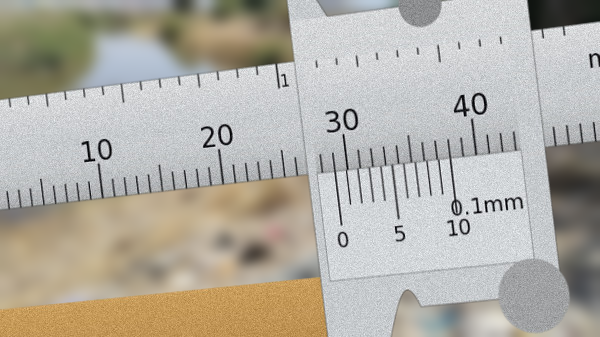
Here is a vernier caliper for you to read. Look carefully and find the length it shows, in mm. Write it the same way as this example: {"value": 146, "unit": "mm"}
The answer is {"value": 29.0, "unit": "mm"}
